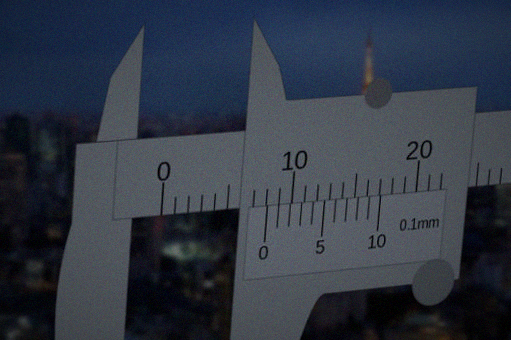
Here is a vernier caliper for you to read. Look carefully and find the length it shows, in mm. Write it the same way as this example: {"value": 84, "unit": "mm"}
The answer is {"value": 8.1, "unit": "mm"}
